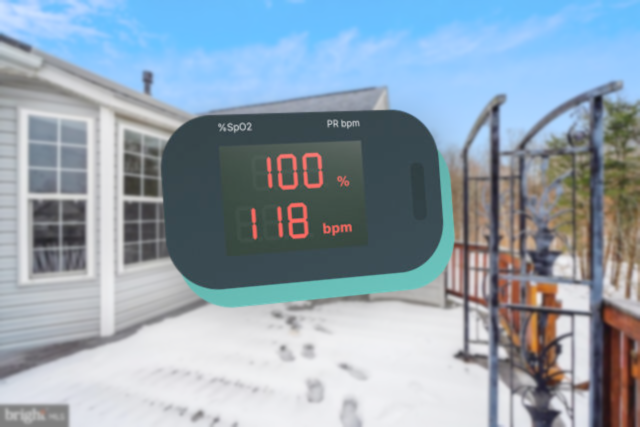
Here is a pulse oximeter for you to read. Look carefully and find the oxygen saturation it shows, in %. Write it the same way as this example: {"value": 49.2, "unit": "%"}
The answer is {"value": 100, "unit": "%"}
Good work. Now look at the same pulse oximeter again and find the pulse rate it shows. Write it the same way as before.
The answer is {"value": 118, "unit": "bpm"}
